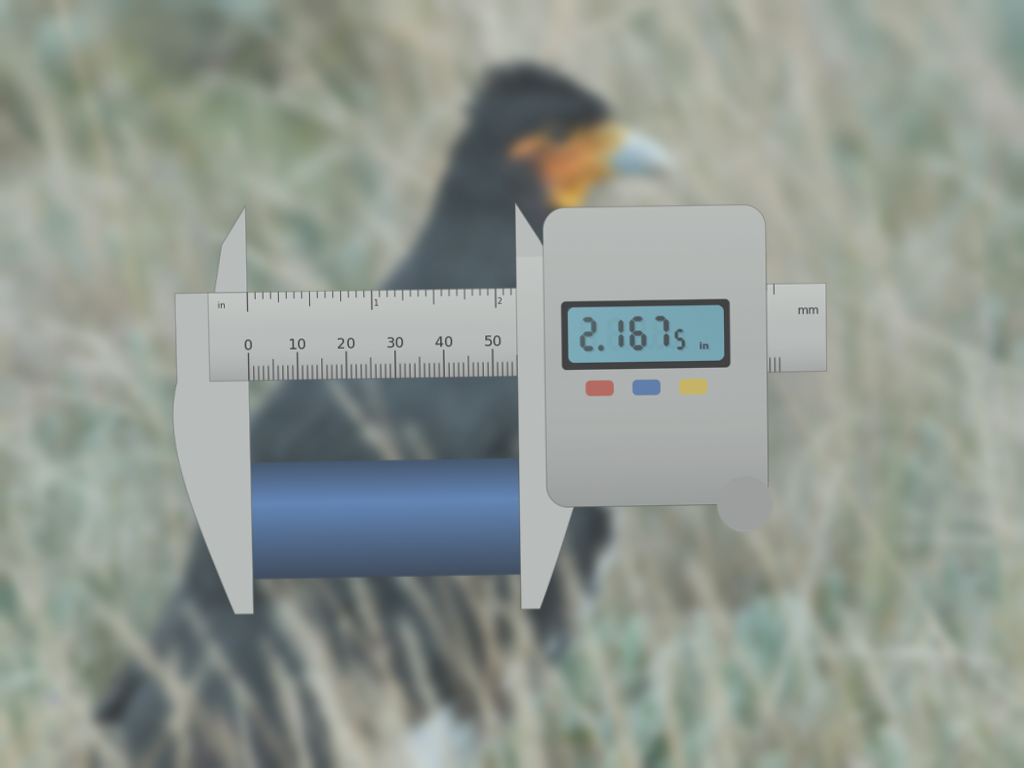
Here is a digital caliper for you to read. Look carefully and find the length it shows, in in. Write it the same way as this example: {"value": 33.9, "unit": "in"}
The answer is {"value": 2.1675, "unit": "in"}
